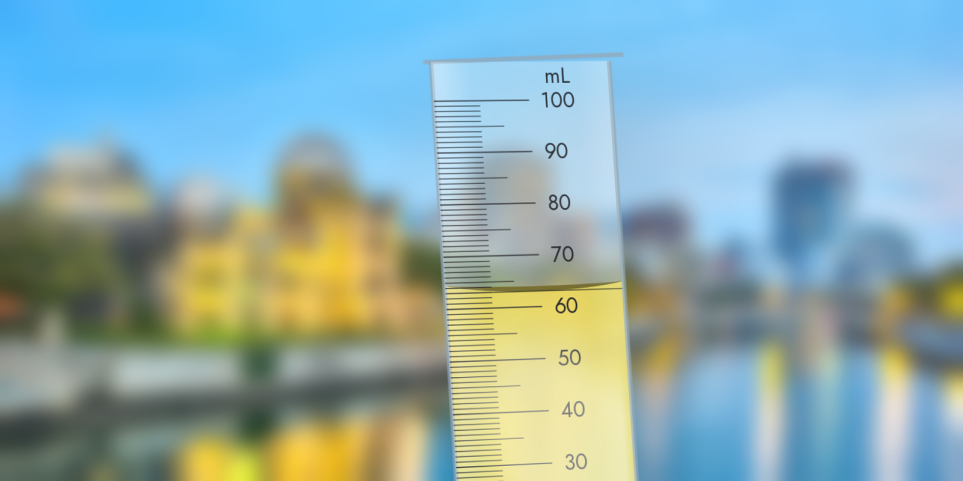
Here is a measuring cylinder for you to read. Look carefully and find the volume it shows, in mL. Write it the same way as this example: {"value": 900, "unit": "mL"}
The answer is {"value": 63, "unit": "mL"}
